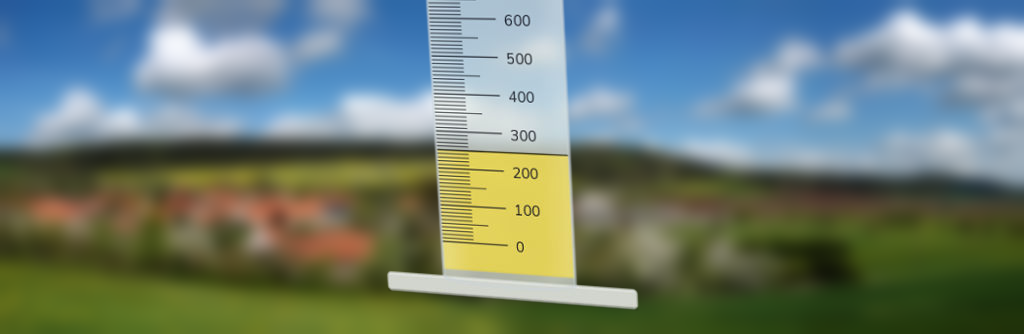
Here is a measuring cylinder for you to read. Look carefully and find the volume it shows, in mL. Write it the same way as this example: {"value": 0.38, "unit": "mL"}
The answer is {"value": 250, "unit": "mL"}
